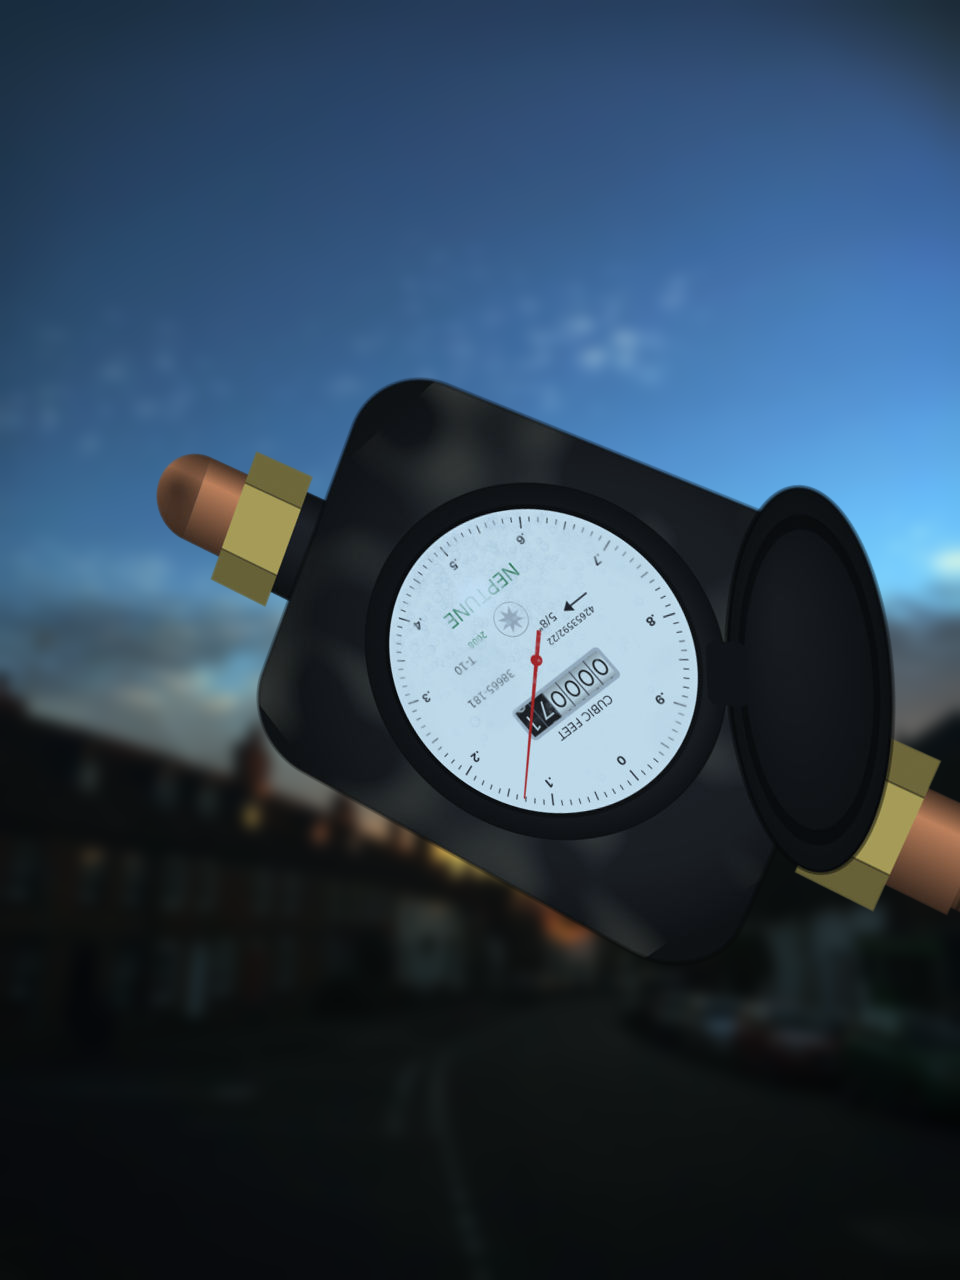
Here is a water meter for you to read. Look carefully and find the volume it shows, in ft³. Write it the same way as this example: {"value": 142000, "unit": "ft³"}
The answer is {"value": 71.13, "unit": "ft³"}
